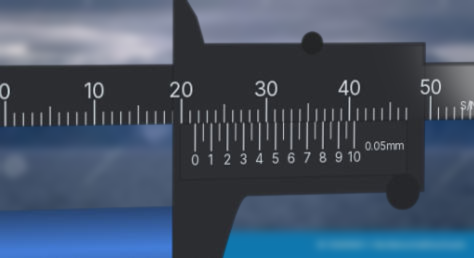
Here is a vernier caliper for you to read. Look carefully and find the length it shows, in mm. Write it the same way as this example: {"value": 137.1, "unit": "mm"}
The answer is {"value": 21.6, "unit": "mm"}
